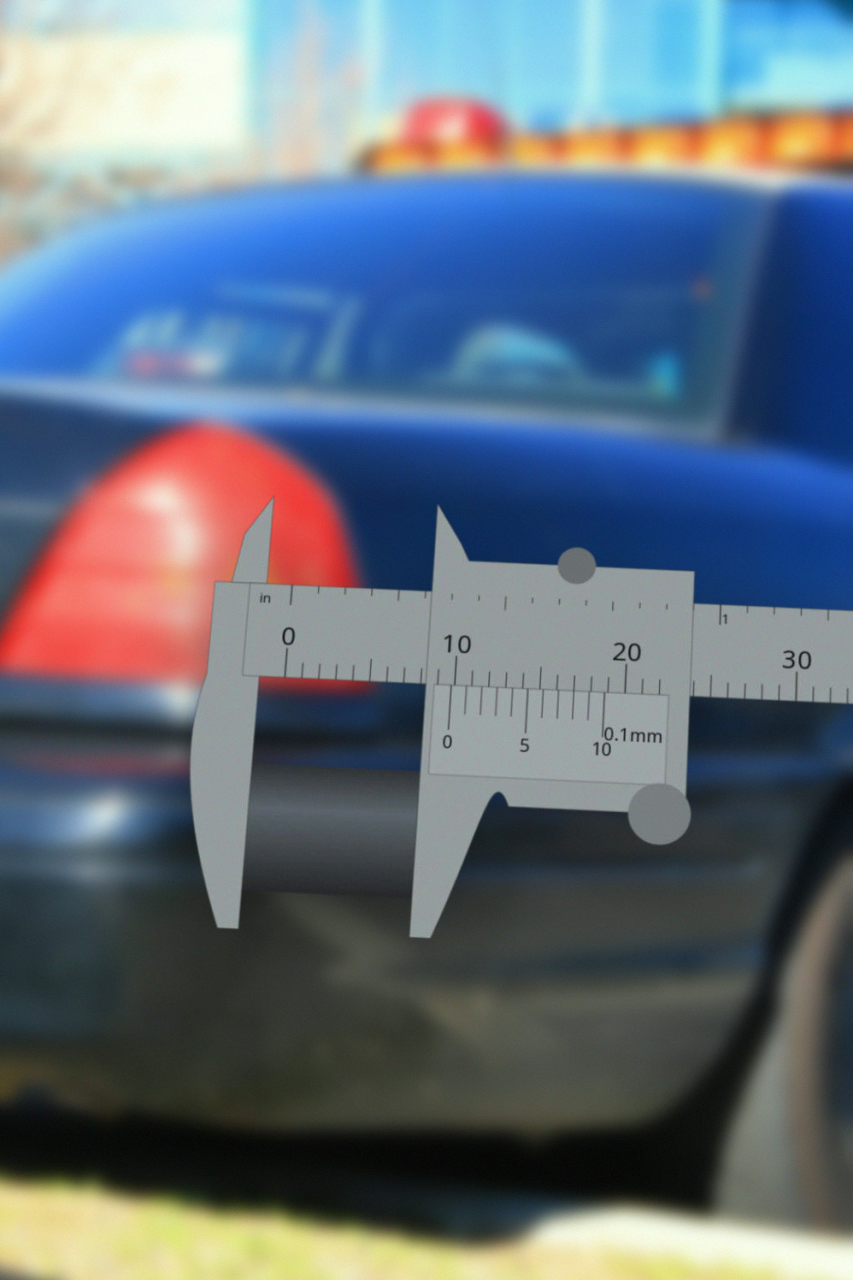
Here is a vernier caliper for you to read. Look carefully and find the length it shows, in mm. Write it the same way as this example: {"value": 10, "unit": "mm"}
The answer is {"value": 9.8, "unit": "mm"}
